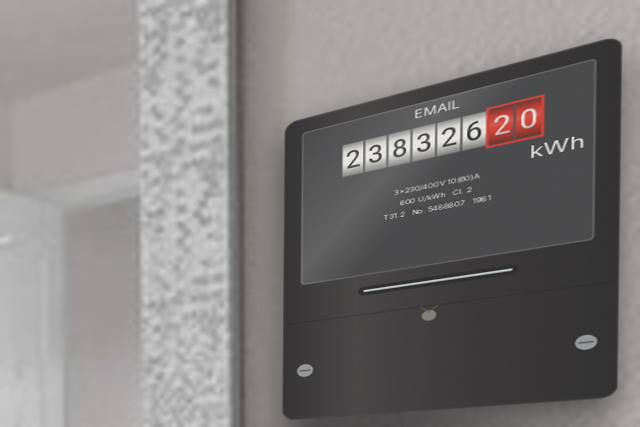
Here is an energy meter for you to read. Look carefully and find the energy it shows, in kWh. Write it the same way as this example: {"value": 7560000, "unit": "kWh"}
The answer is {"value": 238326.20, "unit": "kWh"}
